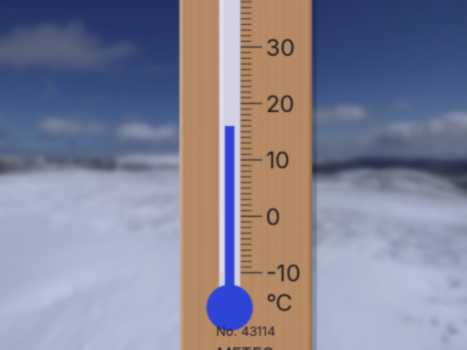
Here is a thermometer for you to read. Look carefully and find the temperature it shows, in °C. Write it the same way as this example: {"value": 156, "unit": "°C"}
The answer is {"value": 16, "unit": "°C"}
